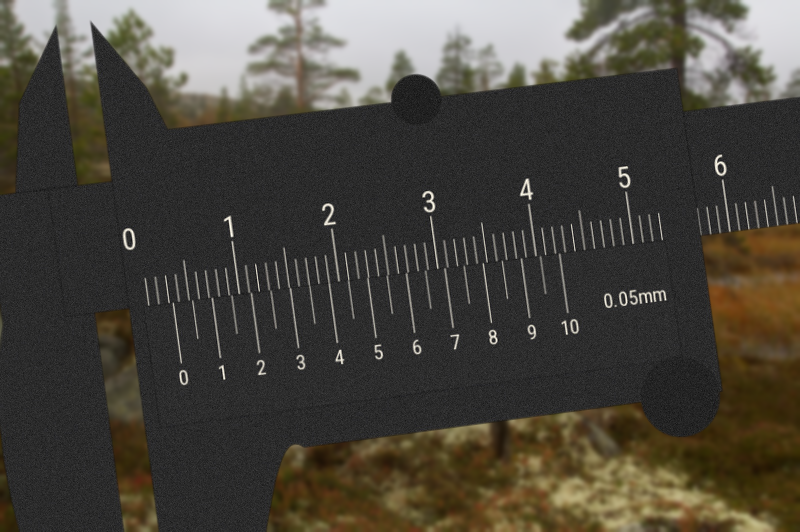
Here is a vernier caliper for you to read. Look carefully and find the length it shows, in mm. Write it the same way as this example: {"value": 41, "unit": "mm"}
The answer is {"value": 3.4, "unit": "mm"}
